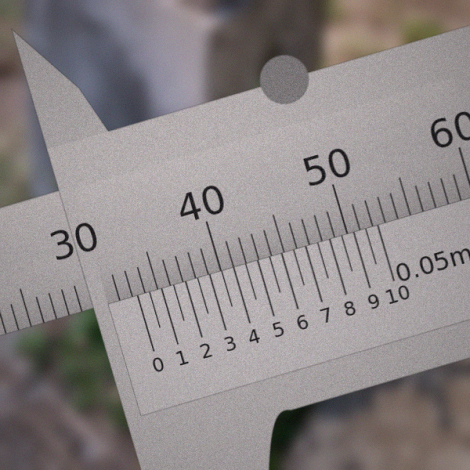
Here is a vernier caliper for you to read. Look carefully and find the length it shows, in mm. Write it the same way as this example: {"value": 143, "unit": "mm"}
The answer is {"value": 33.4, "unit": "mm"}
